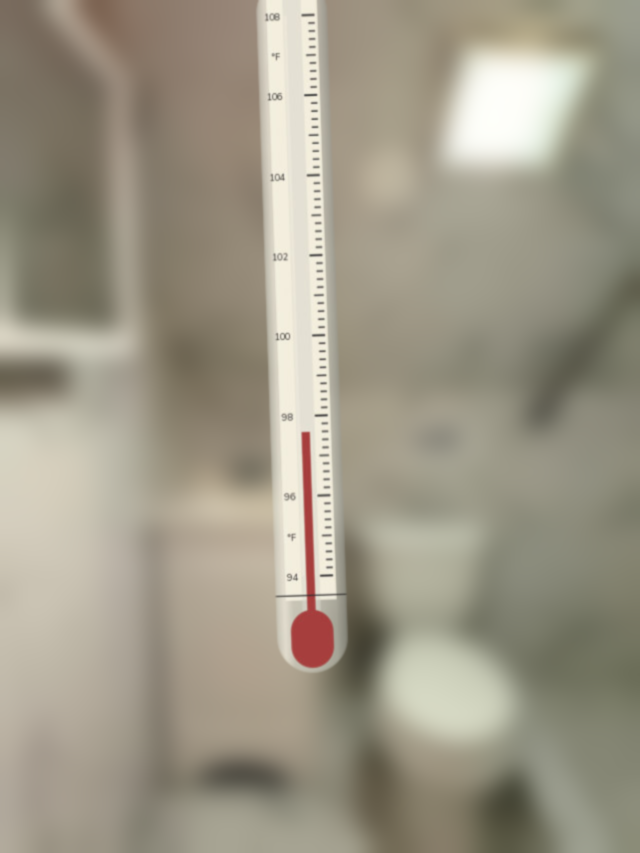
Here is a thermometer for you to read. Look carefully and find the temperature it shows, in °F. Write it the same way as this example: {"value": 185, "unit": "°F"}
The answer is {"value": 97.6, "unit": "°F"}
